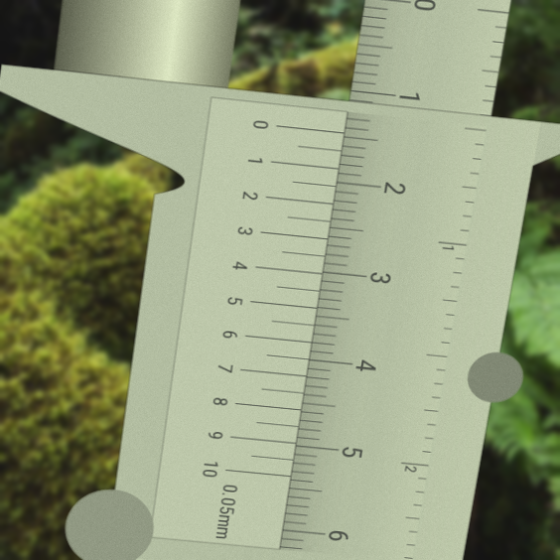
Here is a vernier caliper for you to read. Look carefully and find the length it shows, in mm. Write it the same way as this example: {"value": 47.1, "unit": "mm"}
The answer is {"value": 14.6, "unit": "mm"}
